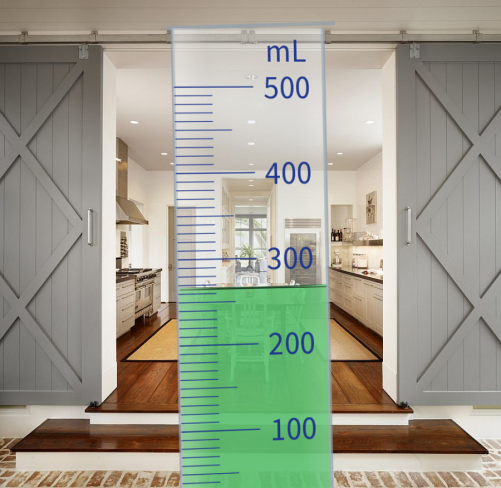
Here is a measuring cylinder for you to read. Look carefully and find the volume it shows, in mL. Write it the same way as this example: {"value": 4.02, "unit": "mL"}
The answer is {"value": 265, "unit": "mL"}
